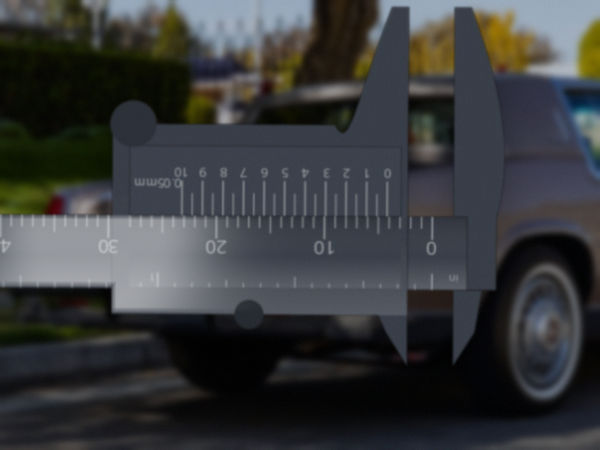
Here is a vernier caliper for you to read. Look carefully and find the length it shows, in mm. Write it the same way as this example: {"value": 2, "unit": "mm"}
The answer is {"value": 4.2, "unit": "mm"}
